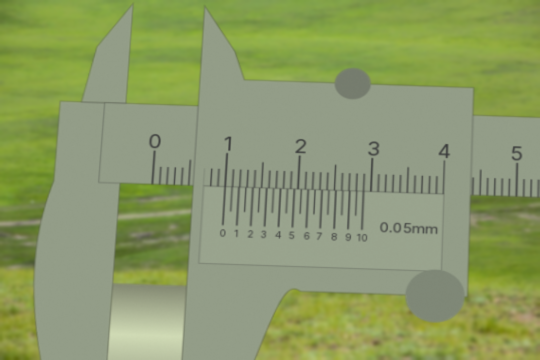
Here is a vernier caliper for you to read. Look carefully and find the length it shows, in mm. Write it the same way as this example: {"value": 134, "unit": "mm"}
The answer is {"value": 10.0, "unit": "mm"}
